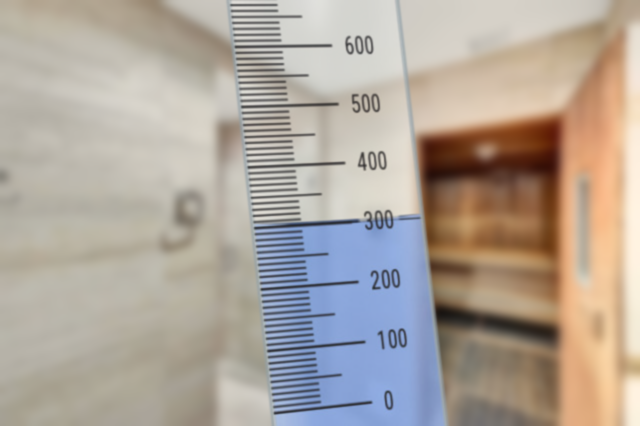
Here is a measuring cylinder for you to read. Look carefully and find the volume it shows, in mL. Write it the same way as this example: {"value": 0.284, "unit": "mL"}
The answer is {"value": 300, "unit": "mL"}
